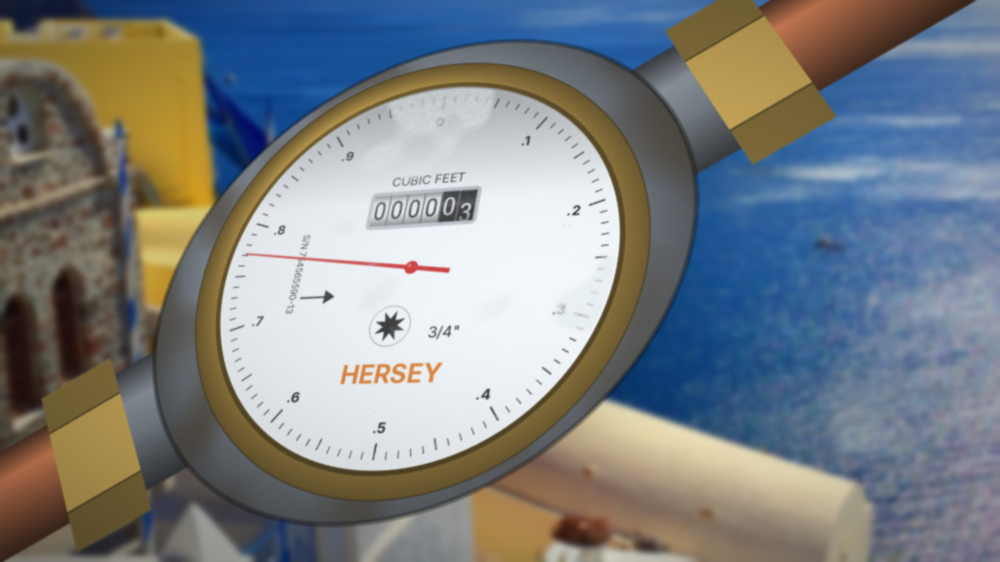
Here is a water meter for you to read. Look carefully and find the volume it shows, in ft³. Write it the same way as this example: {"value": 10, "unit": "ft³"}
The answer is {"value": 2.77, "unit": "ft³"}
